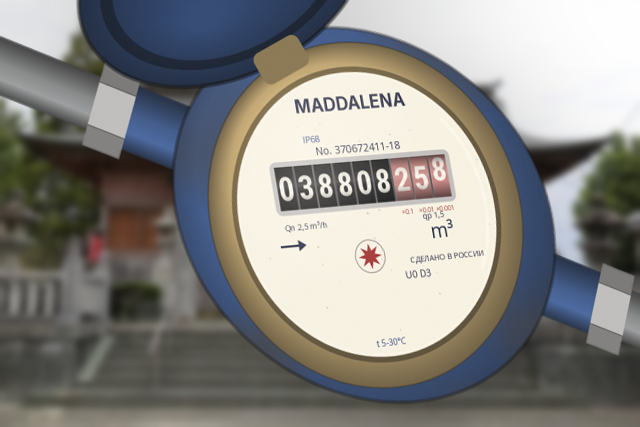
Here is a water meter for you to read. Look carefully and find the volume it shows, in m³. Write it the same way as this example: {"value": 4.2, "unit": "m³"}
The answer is {"value": 38808.258, "unit": "m³"}
